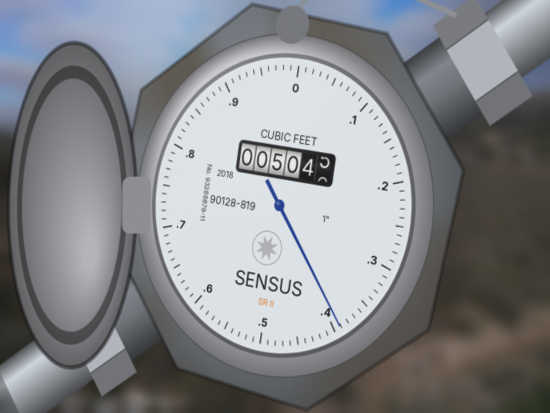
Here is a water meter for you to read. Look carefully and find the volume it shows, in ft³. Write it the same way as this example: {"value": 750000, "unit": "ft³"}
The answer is {"value": 5045.39, "unit": "ft³"}
